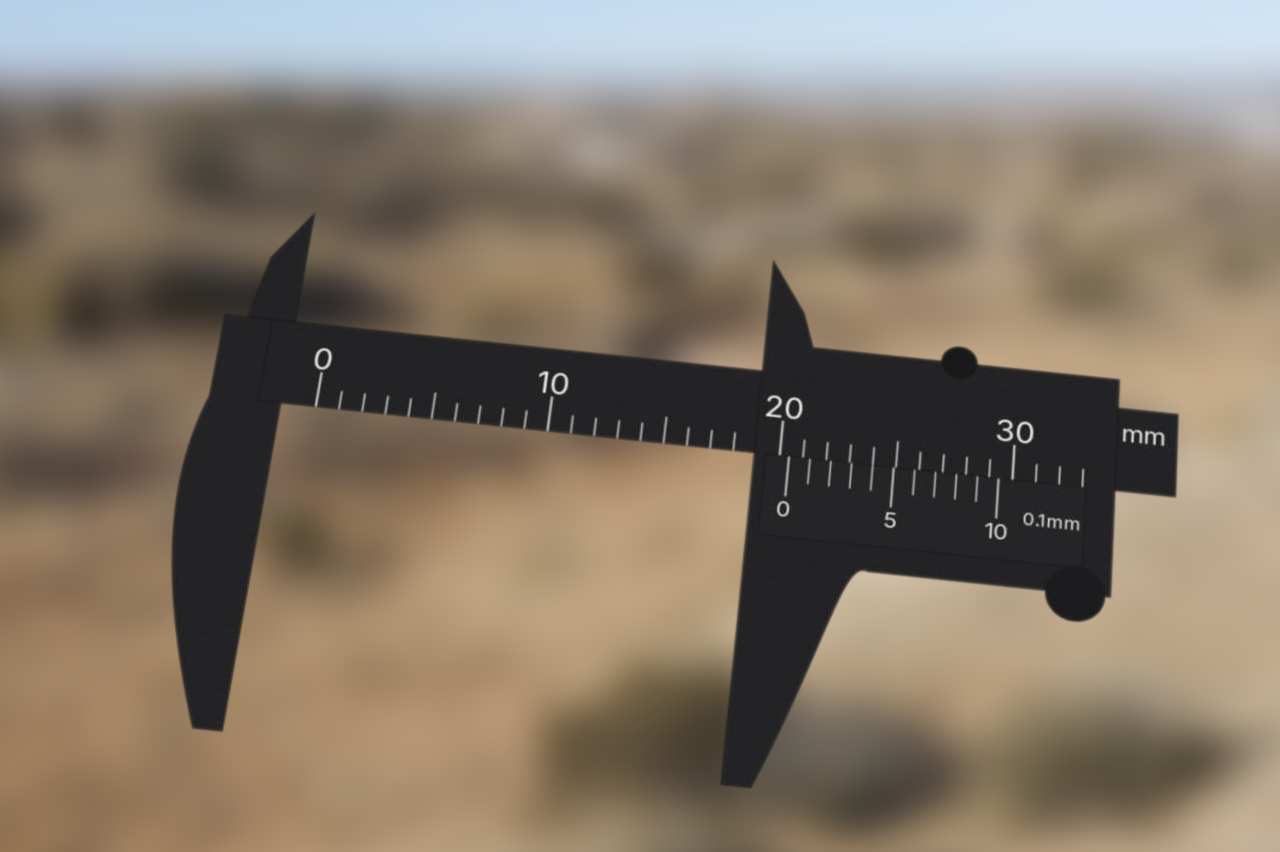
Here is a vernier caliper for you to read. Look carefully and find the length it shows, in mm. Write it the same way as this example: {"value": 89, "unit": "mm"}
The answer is {"value": 20.4, "unit": "mm"}
